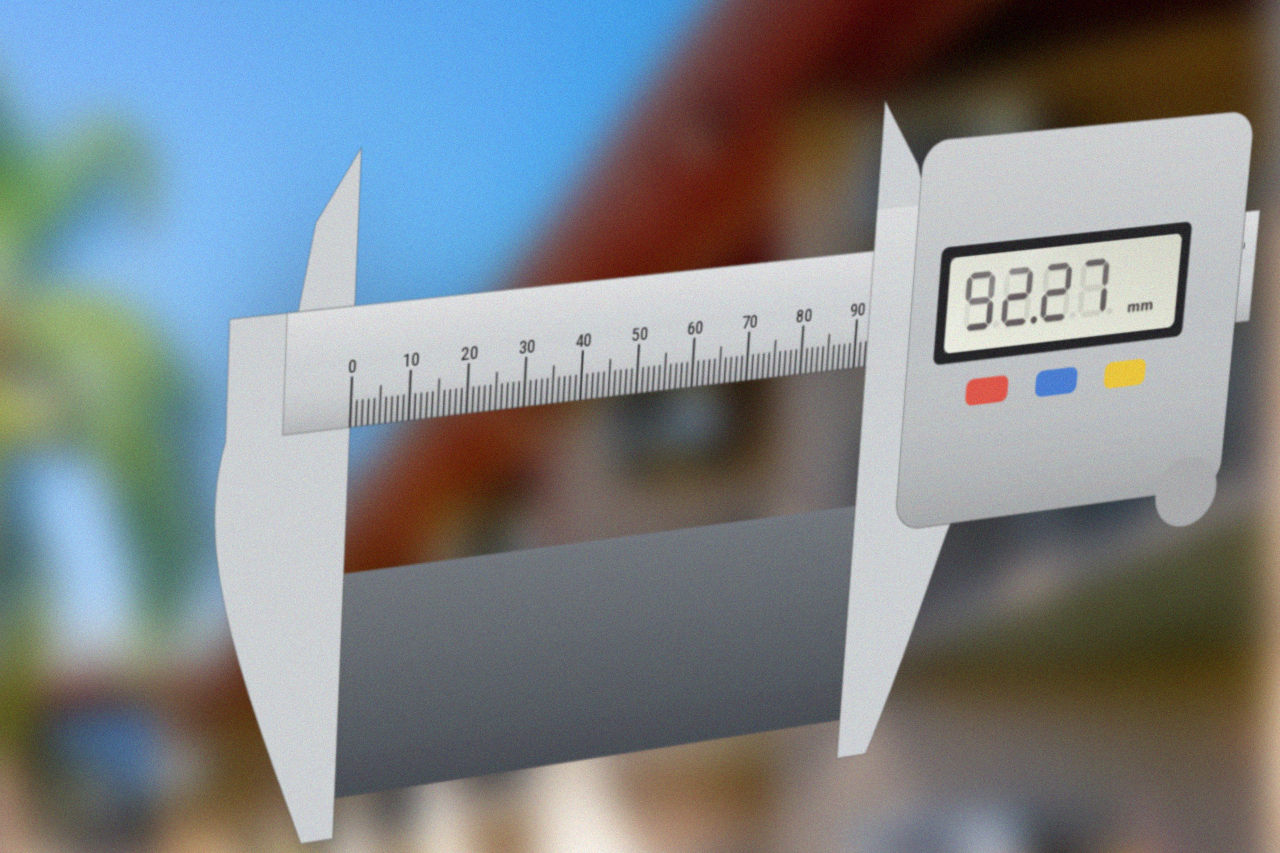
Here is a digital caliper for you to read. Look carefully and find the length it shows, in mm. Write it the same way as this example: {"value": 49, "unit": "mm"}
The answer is {"value": 92.27, "unit": "mm"}
